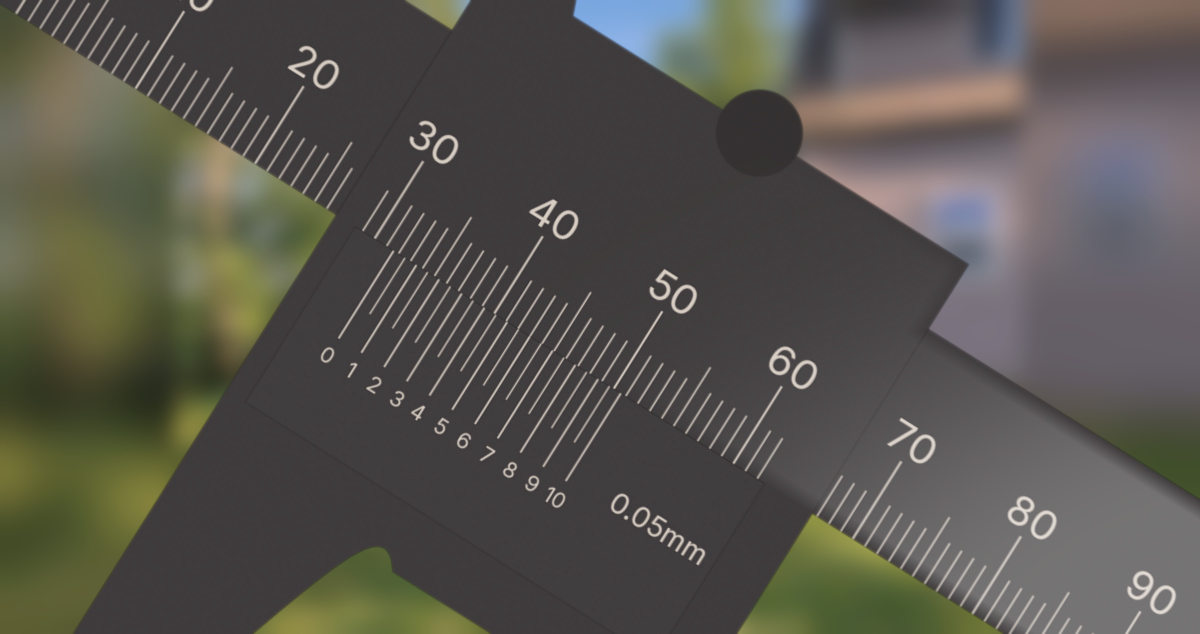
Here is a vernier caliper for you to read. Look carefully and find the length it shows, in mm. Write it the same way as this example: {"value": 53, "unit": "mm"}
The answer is {"value": 31.6, "unit": "mm"}
